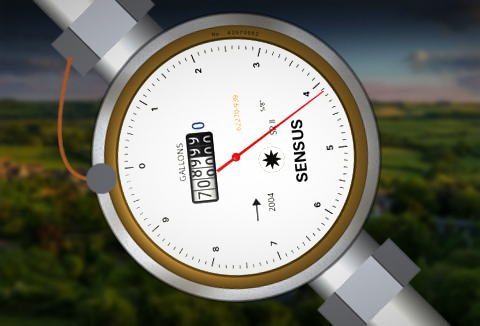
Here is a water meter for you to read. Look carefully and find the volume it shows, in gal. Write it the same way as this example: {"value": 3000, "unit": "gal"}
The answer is {"value": 7089994.1, "unit": "gal"}
